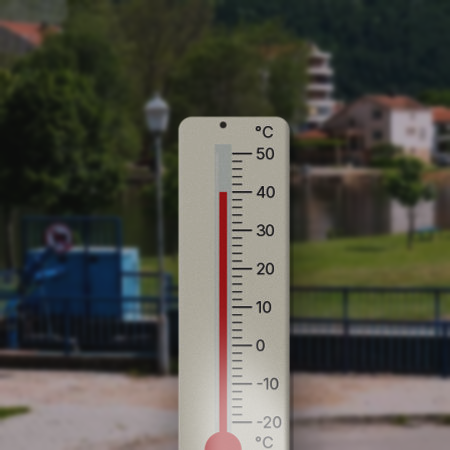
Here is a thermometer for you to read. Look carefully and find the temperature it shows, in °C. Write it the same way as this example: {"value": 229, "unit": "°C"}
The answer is {"value": 40, "unit": "°C"}
